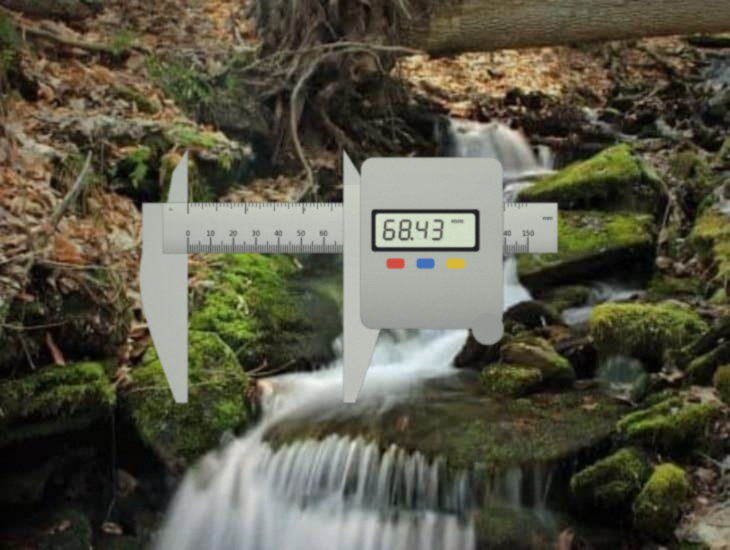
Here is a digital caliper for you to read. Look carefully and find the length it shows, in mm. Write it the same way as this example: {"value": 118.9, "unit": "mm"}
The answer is {"value": 68.43, "unit": "mm"}
